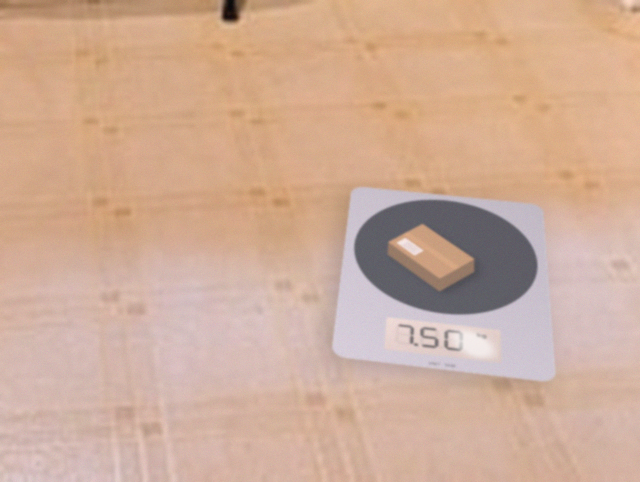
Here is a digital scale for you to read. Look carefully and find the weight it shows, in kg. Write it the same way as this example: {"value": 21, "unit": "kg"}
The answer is {"value": 7.50, "unit": "kg"}
